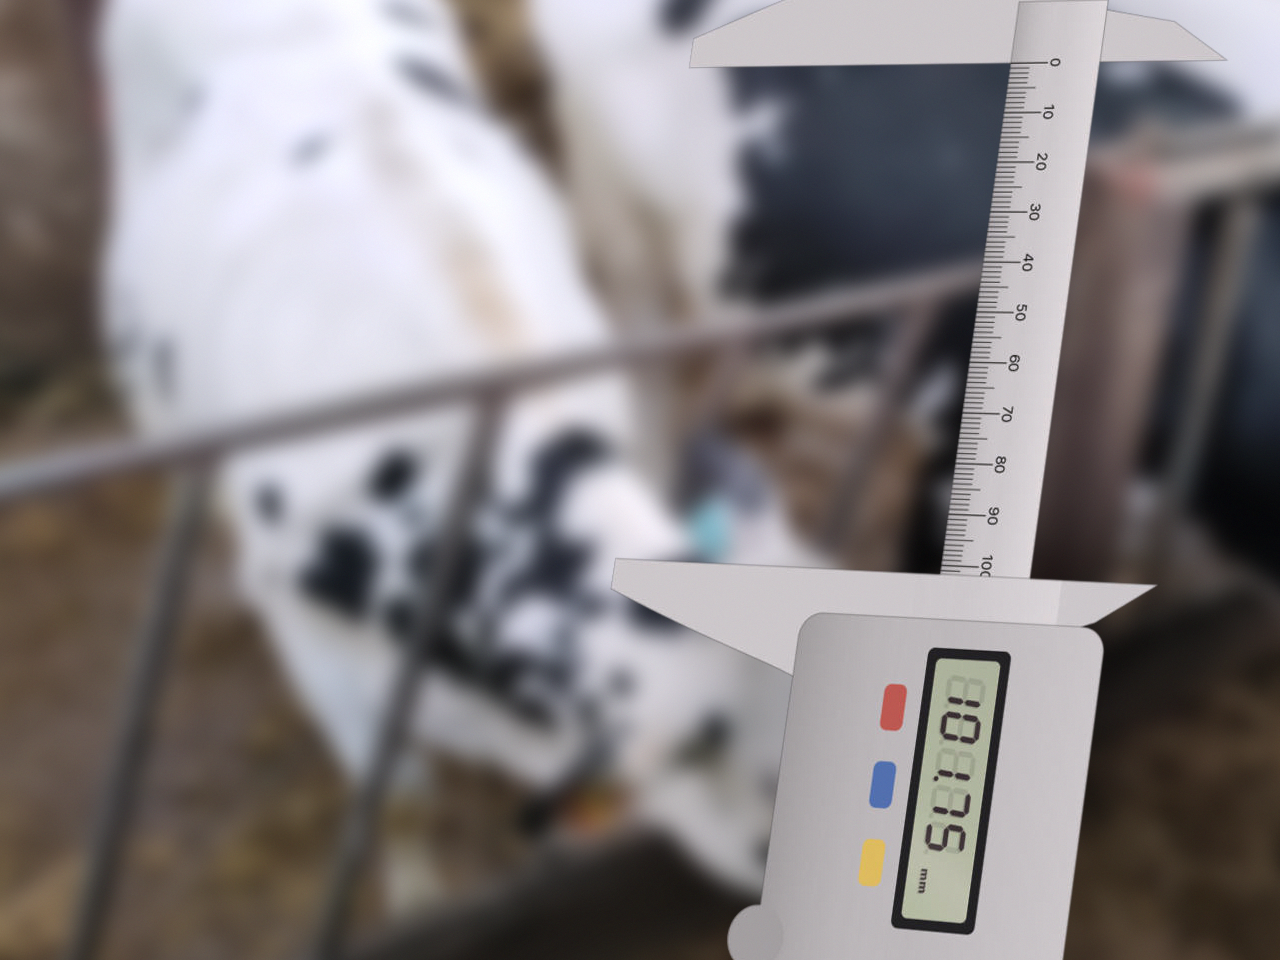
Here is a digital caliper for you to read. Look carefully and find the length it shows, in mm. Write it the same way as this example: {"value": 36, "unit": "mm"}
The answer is {"value": 101.75, "unit": "mm"}
